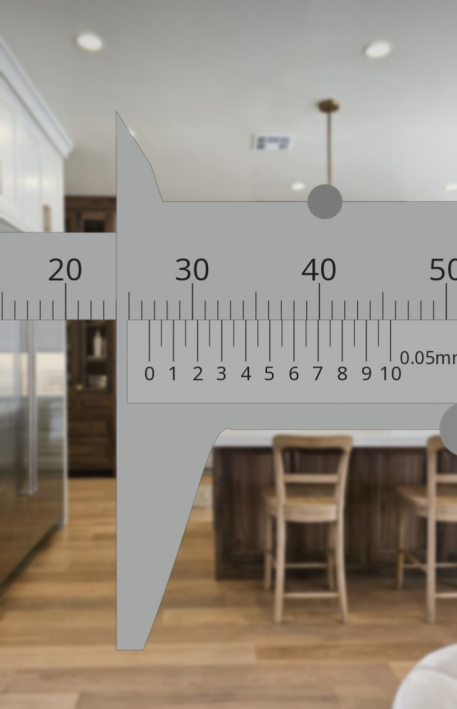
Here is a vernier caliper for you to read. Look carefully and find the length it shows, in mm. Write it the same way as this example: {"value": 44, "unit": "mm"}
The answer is {"value": 26.6, "unit": "mm"}
